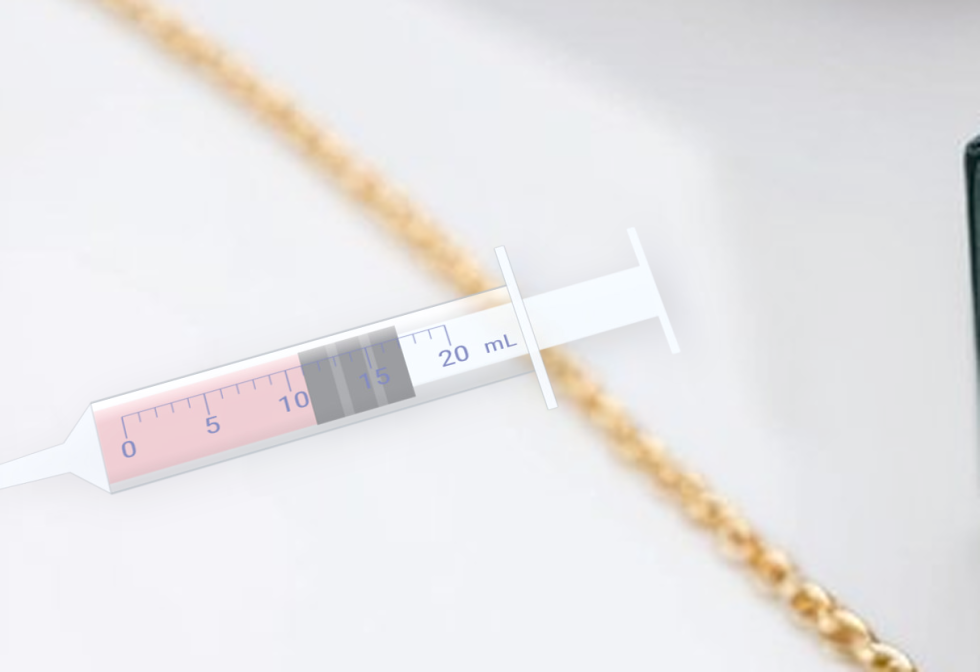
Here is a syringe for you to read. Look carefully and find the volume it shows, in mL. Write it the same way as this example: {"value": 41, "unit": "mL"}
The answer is {"value": 11, "unit": "mL"}
